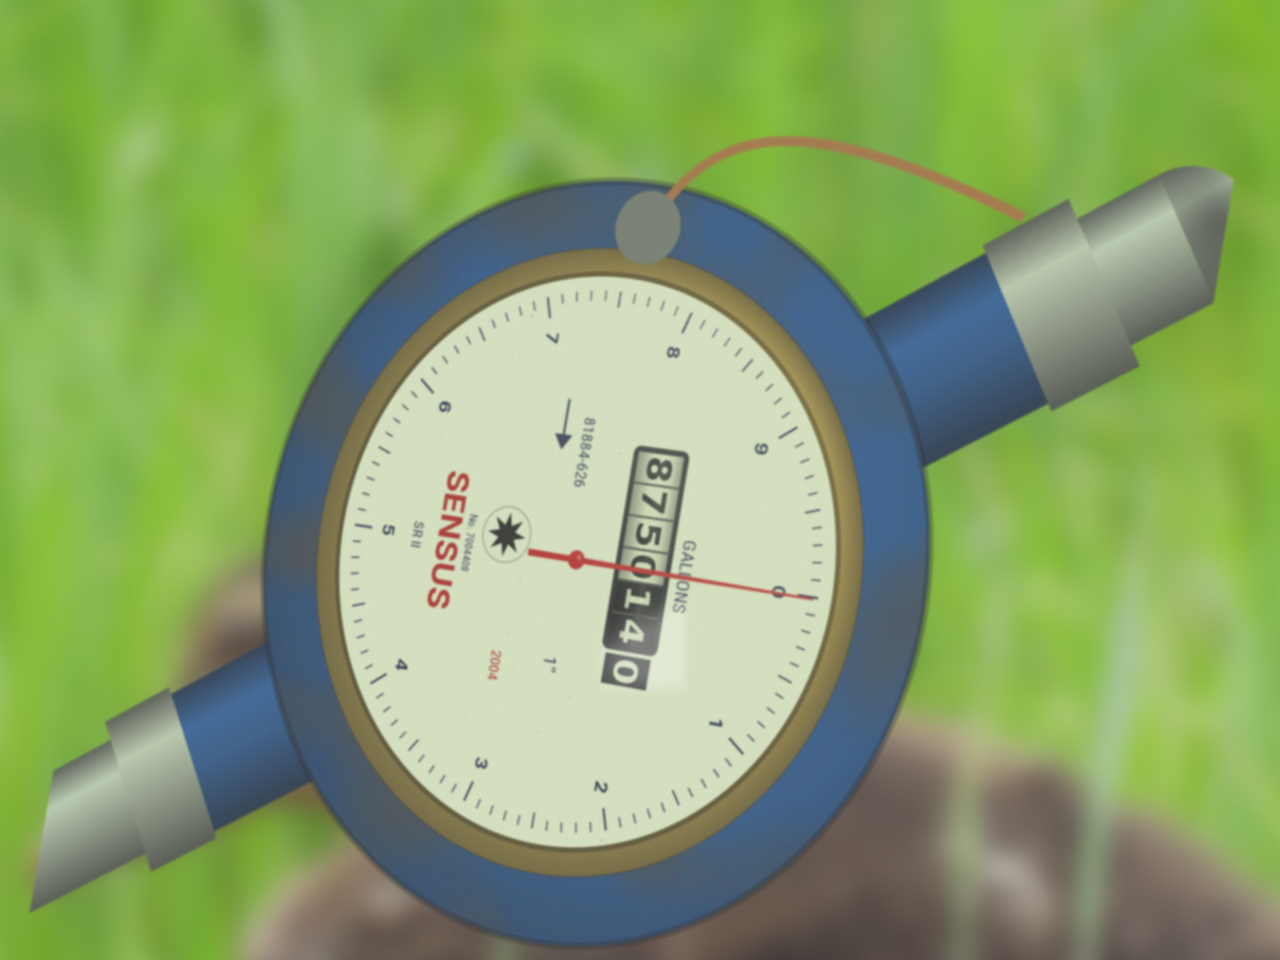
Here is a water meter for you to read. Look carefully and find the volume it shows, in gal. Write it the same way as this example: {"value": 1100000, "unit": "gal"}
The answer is {"value": 8750140.0, "unit": "gal"}
